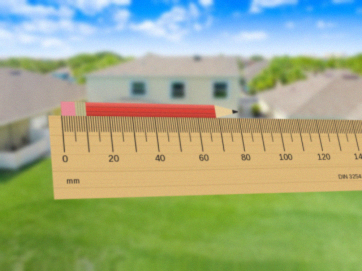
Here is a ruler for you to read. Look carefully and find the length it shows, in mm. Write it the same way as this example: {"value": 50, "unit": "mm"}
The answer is {"value": 80, "unit": "mm"}
